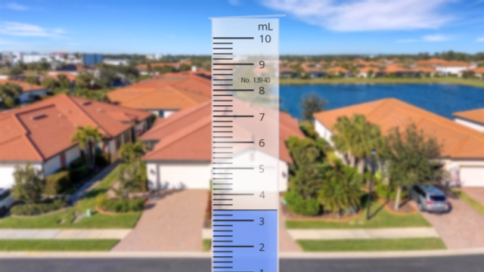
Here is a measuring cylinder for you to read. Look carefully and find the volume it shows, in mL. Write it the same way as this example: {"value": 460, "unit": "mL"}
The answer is {"value": 3.4, "unit": "mL"}
